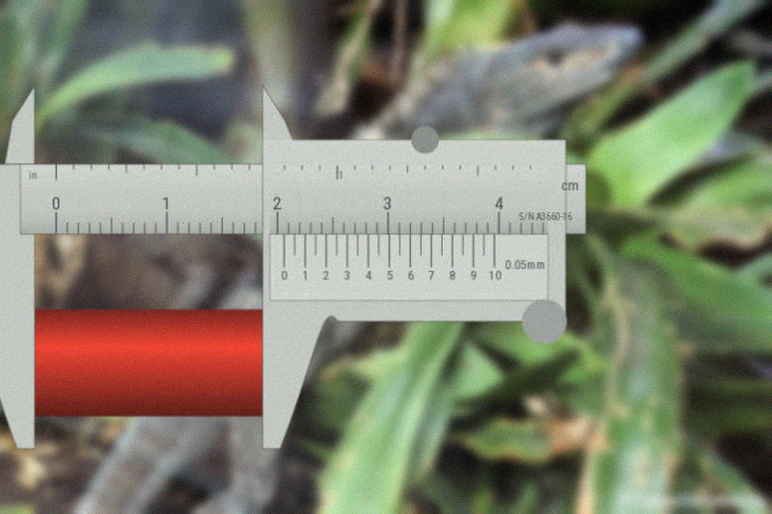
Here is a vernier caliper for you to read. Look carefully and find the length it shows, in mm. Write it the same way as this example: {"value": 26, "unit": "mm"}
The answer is {"value": 20.6, "unit": "mm"}
